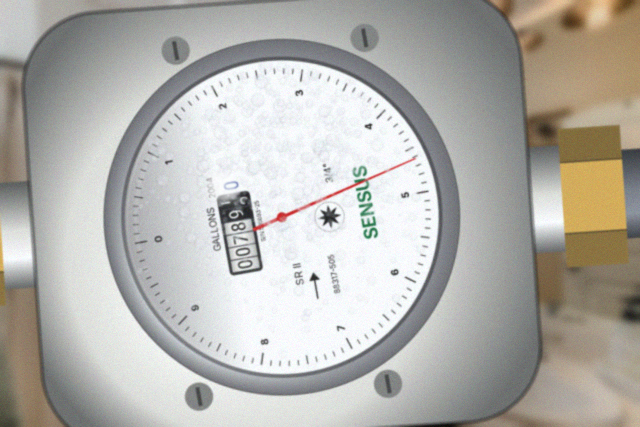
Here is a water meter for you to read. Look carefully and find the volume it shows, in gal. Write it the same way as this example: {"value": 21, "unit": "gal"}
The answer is {"value": 78914.6, "unit": "gal"}
